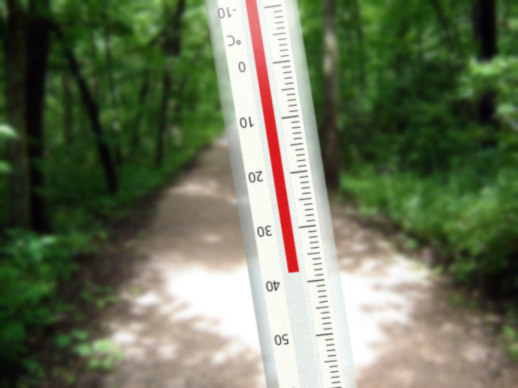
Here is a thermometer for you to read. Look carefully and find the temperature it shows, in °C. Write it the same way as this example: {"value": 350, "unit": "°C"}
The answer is {"value": 38, "unit": "°C"}
